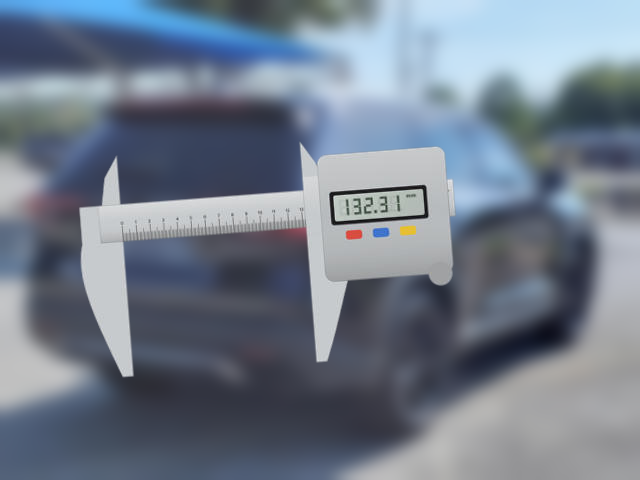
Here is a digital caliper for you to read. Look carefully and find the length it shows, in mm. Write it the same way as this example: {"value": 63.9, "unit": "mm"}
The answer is {"value": 132.31, "unit": "mm"}
